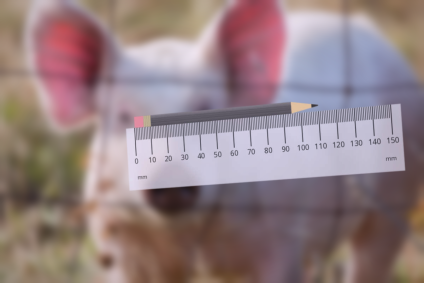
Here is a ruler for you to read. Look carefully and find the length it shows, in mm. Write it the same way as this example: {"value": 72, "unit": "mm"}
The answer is {"value": 110, "unit": "mm"}
